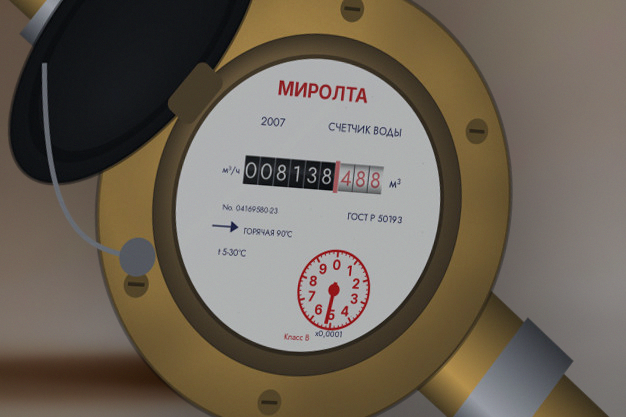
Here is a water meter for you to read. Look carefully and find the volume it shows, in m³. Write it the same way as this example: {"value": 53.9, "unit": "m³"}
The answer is {"value": 8138.4885, "unit": "m³"}
